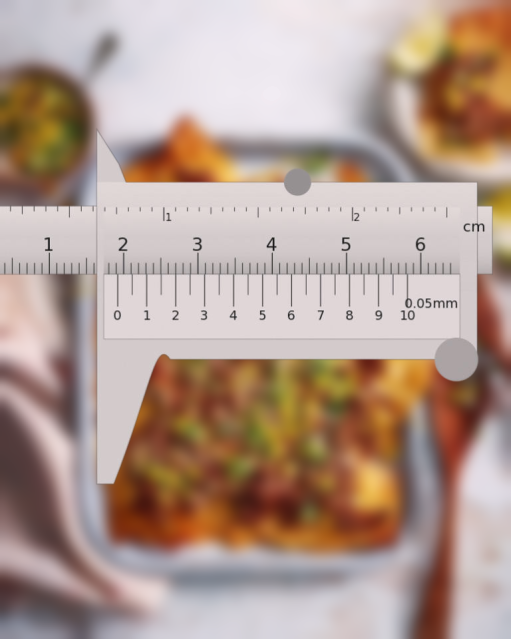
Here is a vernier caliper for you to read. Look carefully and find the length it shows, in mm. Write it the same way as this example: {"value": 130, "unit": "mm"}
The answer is {"value": 19.2, "unit": "mm"}
